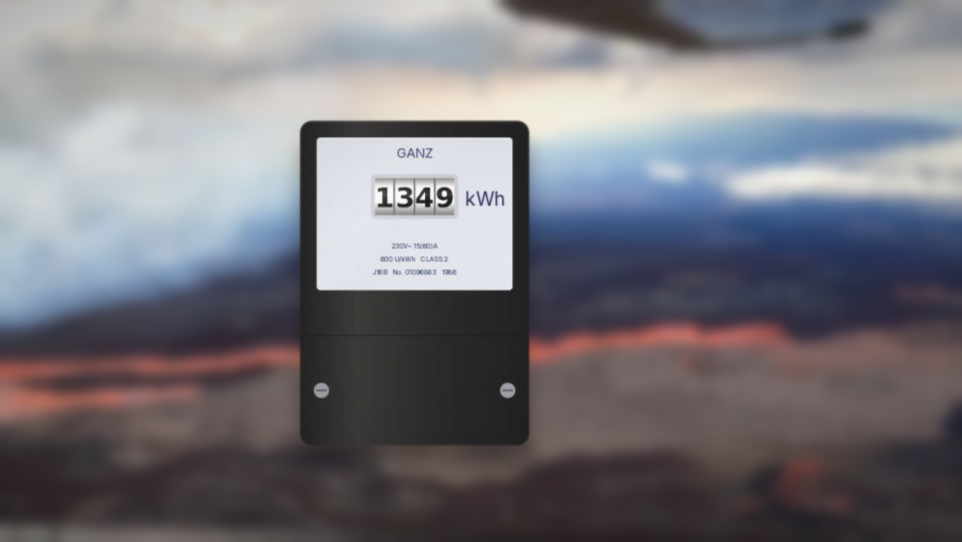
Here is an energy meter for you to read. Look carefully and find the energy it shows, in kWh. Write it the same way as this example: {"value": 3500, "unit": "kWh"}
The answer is {"value": 1349, "unit": "kWh"}
